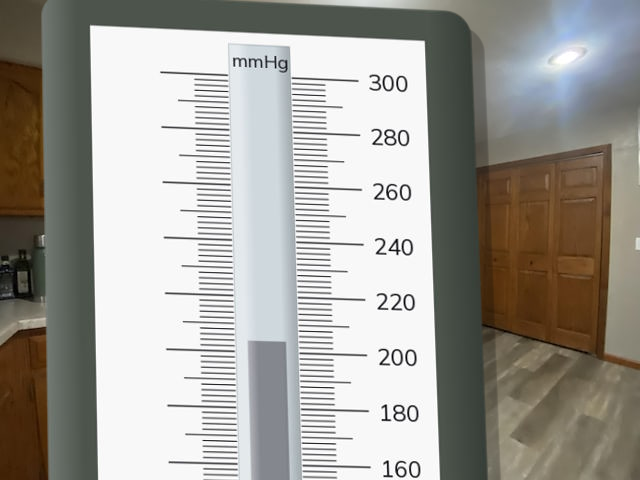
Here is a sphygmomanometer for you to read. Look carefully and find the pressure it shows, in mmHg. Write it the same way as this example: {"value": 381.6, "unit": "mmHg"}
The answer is {"value": 204, "unit": "mmHg"}
